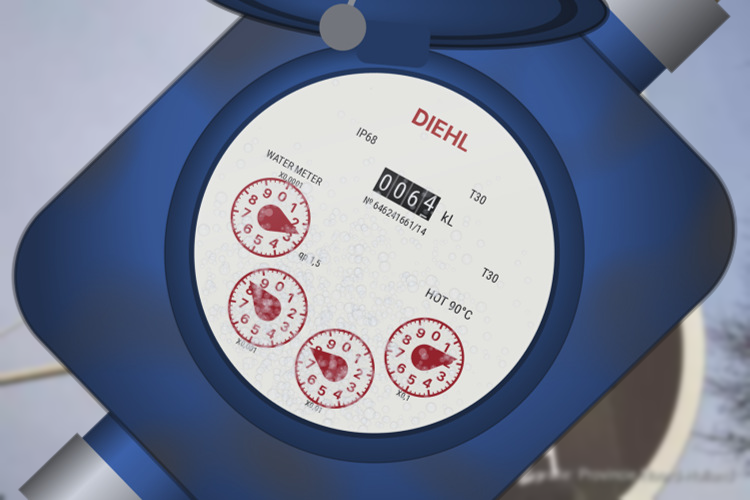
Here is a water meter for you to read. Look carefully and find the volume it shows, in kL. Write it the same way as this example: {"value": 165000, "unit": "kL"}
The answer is {"value": 64.1782, "unit": "kL"}
